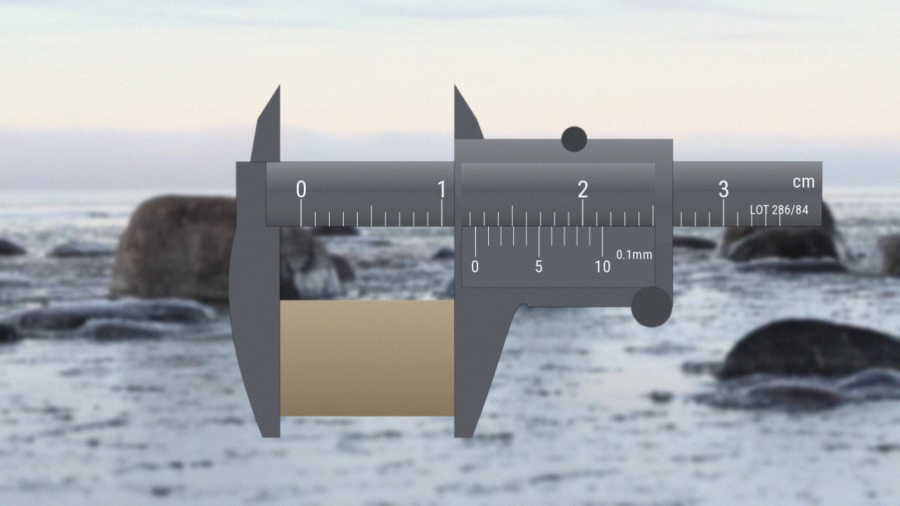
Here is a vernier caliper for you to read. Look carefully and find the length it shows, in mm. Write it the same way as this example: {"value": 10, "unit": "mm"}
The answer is {"value": 12.4, "unit": "mm"}
